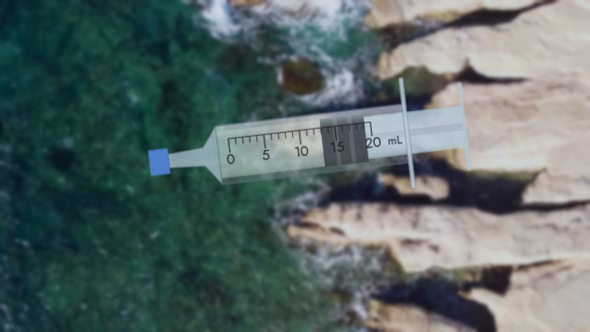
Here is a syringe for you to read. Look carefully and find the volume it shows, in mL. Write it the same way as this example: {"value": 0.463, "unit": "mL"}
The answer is {"value": 13, "unit": "mL"}
